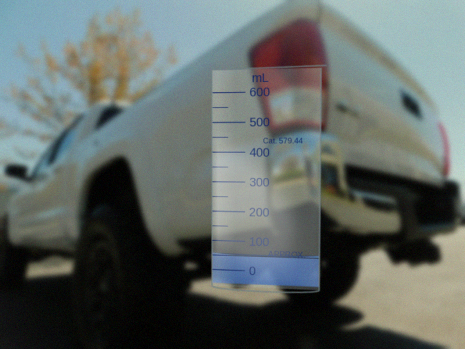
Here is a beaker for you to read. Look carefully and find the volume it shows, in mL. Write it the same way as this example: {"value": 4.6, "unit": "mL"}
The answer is {"value": 50, "unit": "mL"}
